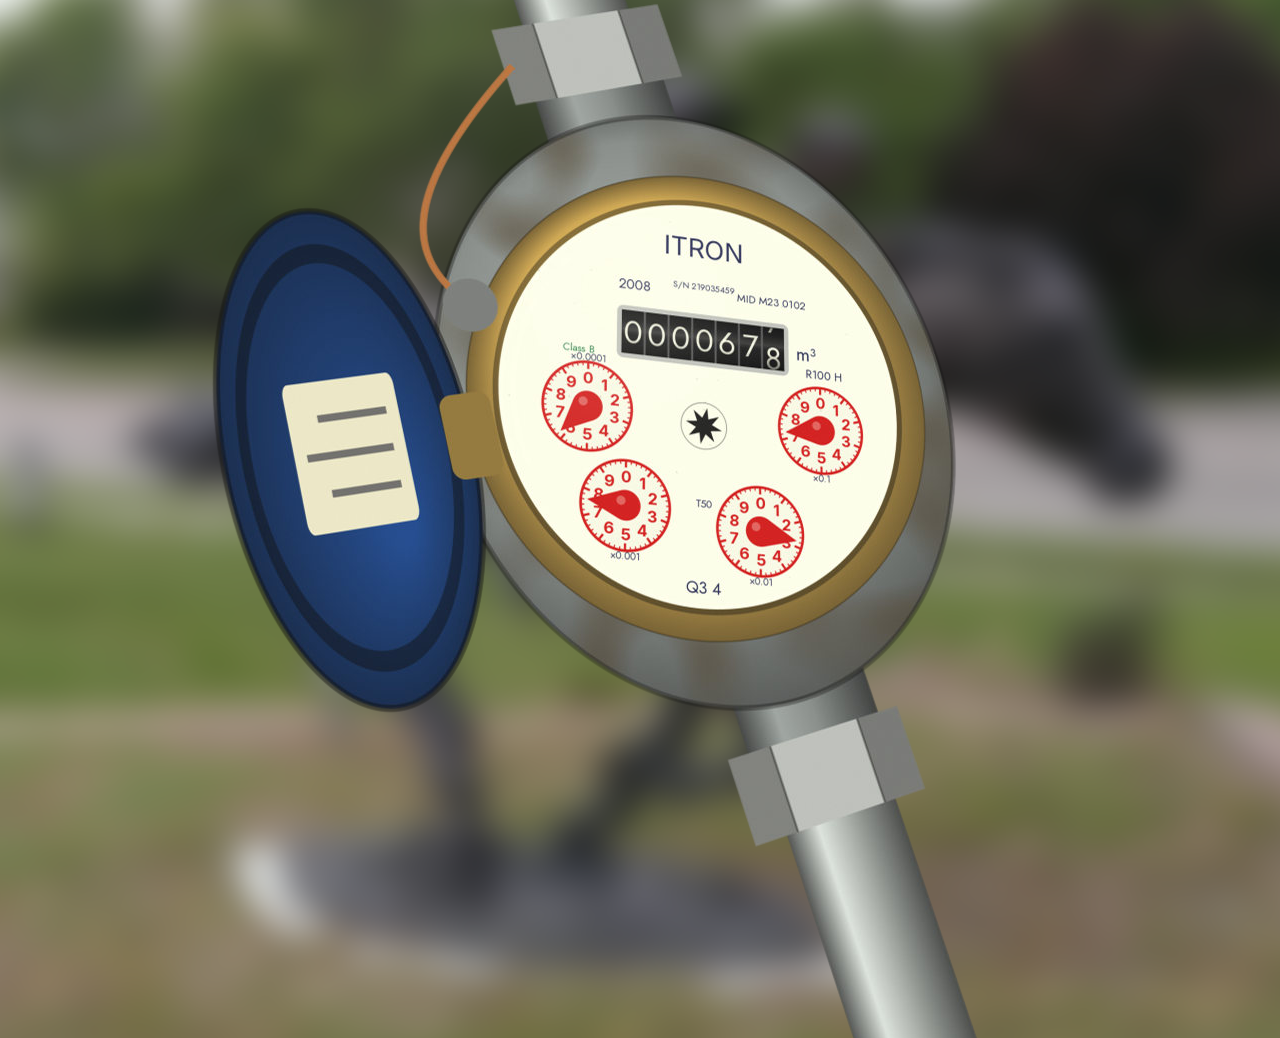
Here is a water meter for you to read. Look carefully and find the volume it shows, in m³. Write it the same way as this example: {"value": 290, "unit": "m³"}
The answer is {"value": 677.7276, "unit": "m³"}
